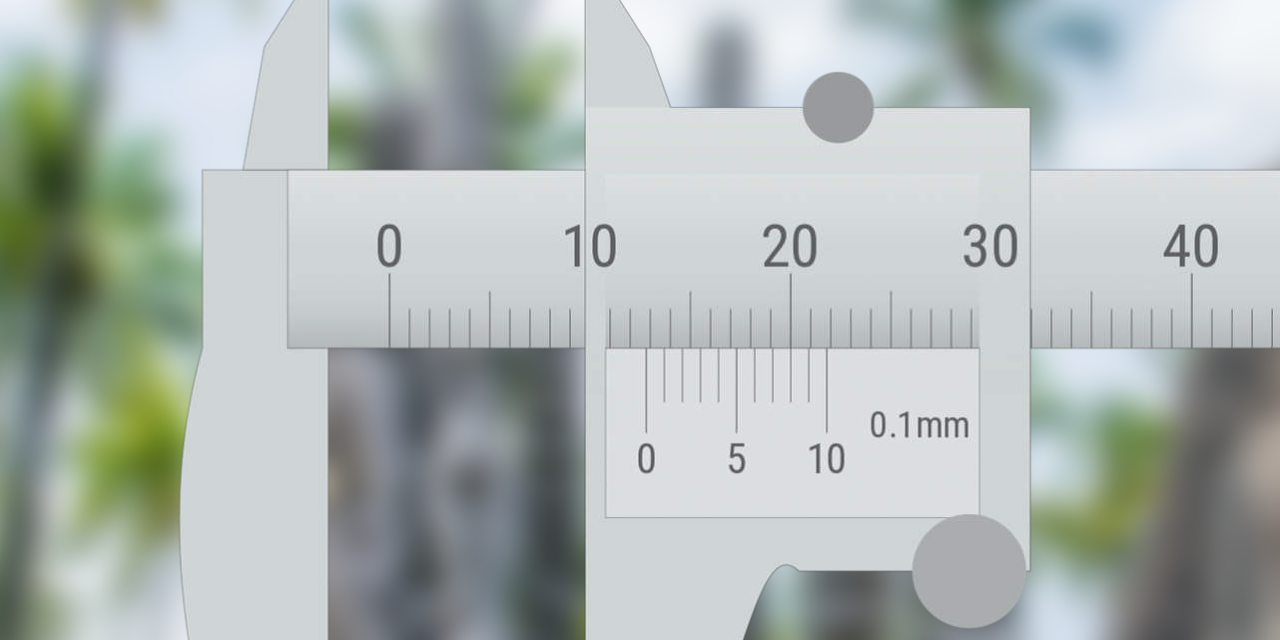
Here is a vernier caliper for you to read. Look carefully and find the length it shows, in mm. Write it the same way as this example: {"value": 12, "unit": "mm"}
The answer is {"value": 12.8, "unit": "mm"}
